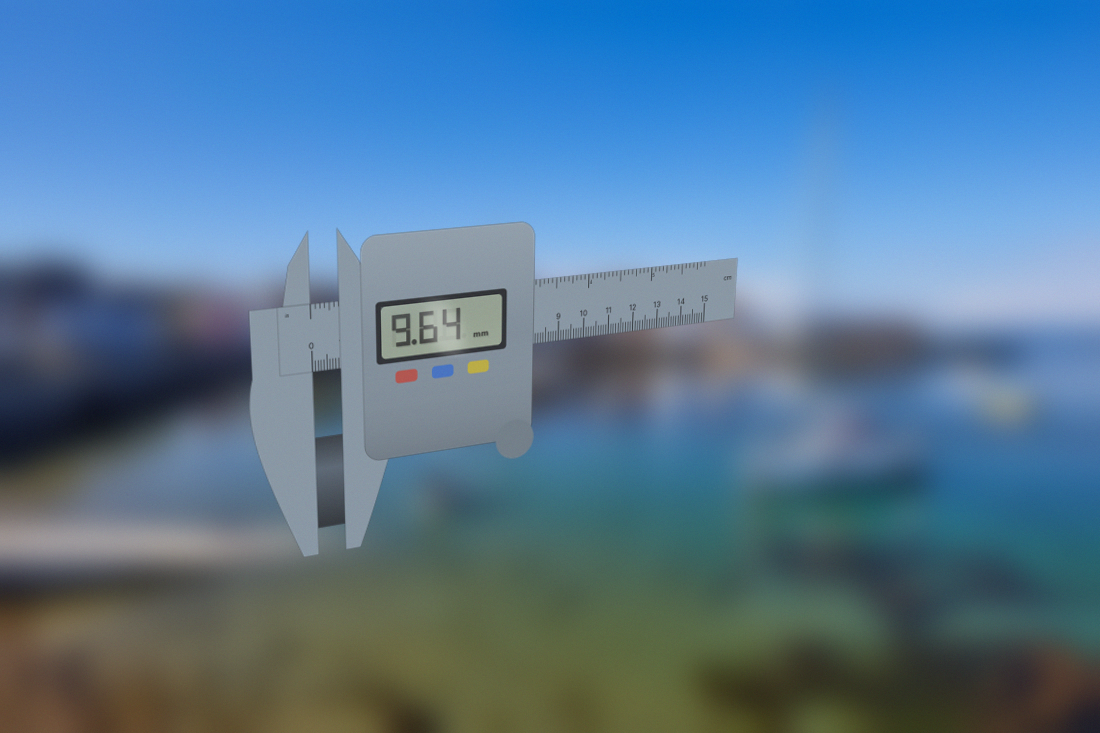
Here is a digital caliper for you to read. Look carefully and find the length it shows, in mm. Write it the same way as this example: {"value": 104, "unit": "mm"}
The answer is {"value": 9.64, "unit": "mm"}
